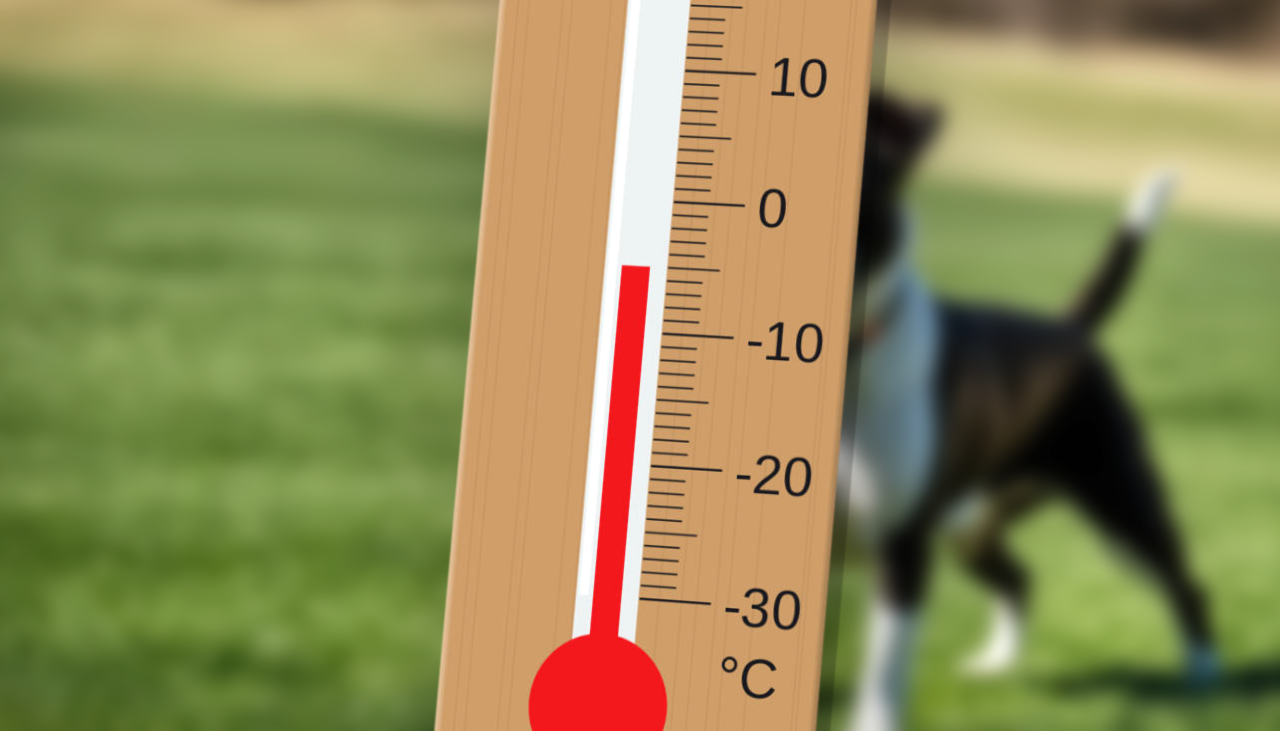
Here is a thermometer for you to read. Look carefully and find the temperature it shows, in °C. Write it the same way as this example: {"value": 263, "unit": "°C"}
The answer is {"value": -5, "unit": "°C"}
